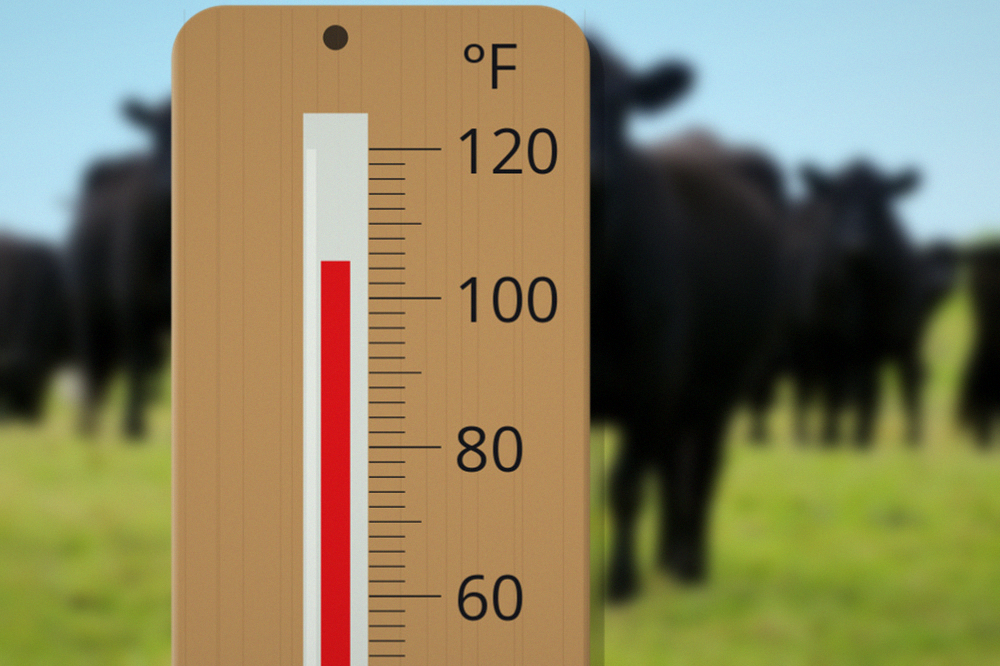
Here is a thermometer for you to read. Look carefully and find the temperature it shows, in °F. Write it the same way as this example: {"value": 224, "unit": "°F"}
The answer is {"value": 105, "unit": "°F"}
